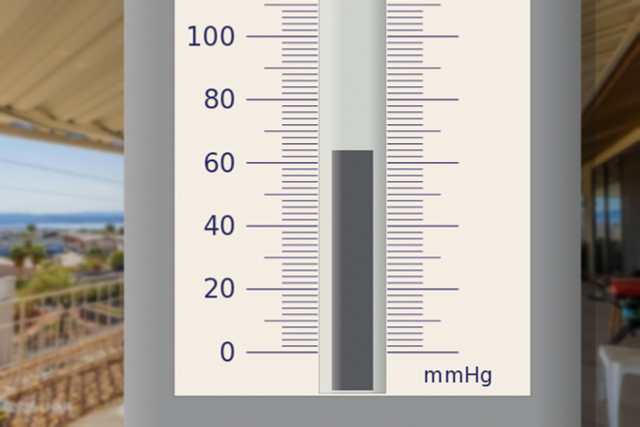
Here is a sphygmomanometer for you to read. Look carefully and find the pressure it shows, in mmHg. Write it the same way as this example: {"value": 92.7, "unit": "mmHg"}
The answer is {"value": 64, "unit": "mmHg"}
